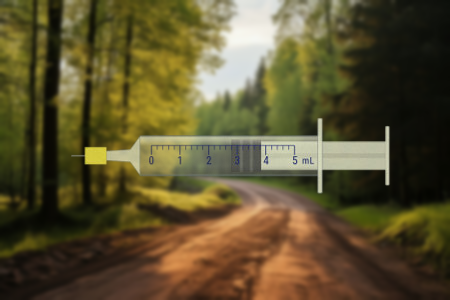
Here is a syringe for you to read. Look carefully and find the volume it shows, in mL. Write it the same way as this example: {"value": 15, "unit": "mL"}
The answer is {"value": 2.8, "unit": "mL"}
